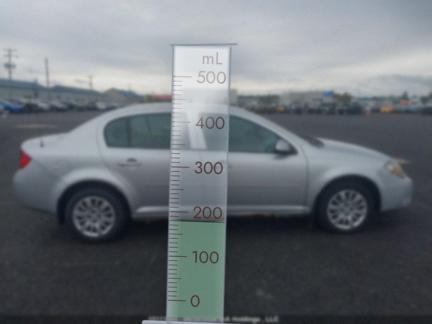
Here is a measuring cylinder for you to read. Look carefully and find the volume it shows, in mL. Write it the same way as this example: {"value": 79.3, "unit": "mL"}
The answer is {"value": 180, "unit": "mL"}
